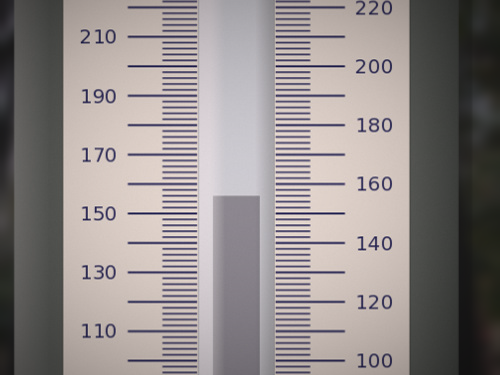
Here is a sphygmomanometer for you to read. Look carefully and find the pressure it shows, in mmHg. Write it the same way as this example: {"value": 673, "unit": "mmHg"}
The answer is {"value": 156, "unit": "mmHg"}
